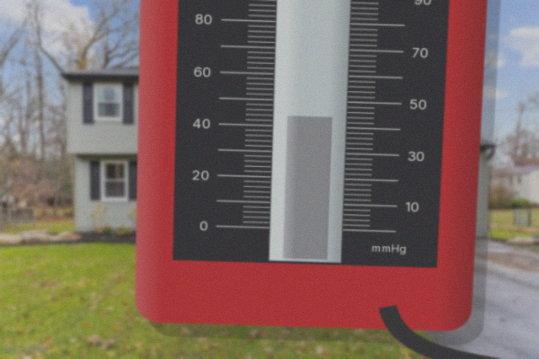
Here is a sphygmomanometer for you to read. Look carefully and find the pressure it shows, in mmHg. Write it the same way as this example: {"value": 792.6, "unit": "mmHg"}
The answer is {"value": 44, "unit": "mmHg"}
